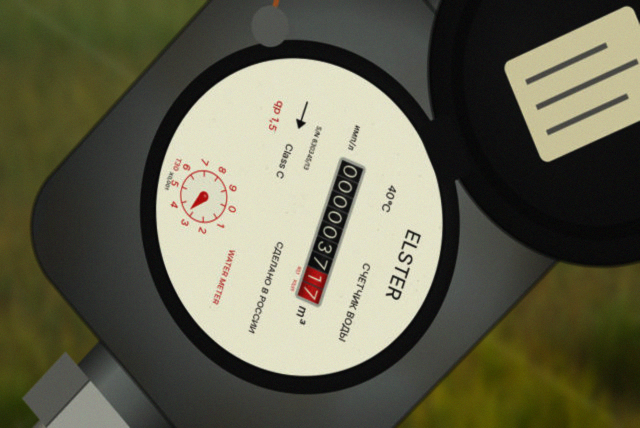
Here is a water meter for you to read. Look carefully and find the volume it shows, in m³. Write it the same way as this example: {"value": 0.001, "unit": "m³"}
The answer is {"value": 37.173, "unit": "m³"}
